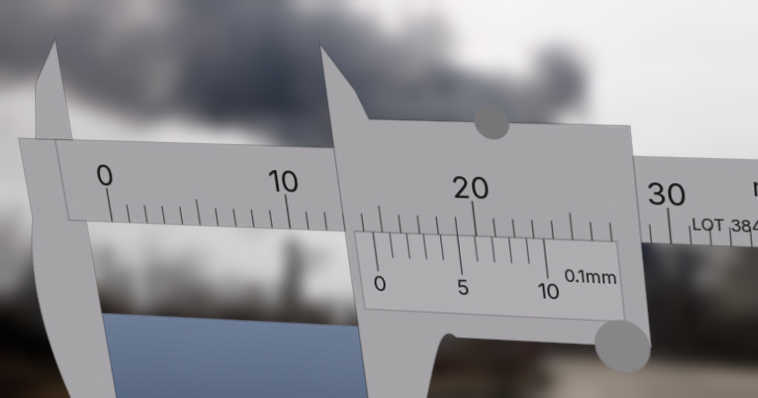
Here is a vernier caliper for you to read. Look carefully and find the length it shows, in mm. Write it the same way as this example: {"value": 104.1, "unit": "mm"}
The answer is {"value": 14.5, "unit": "mm"}
